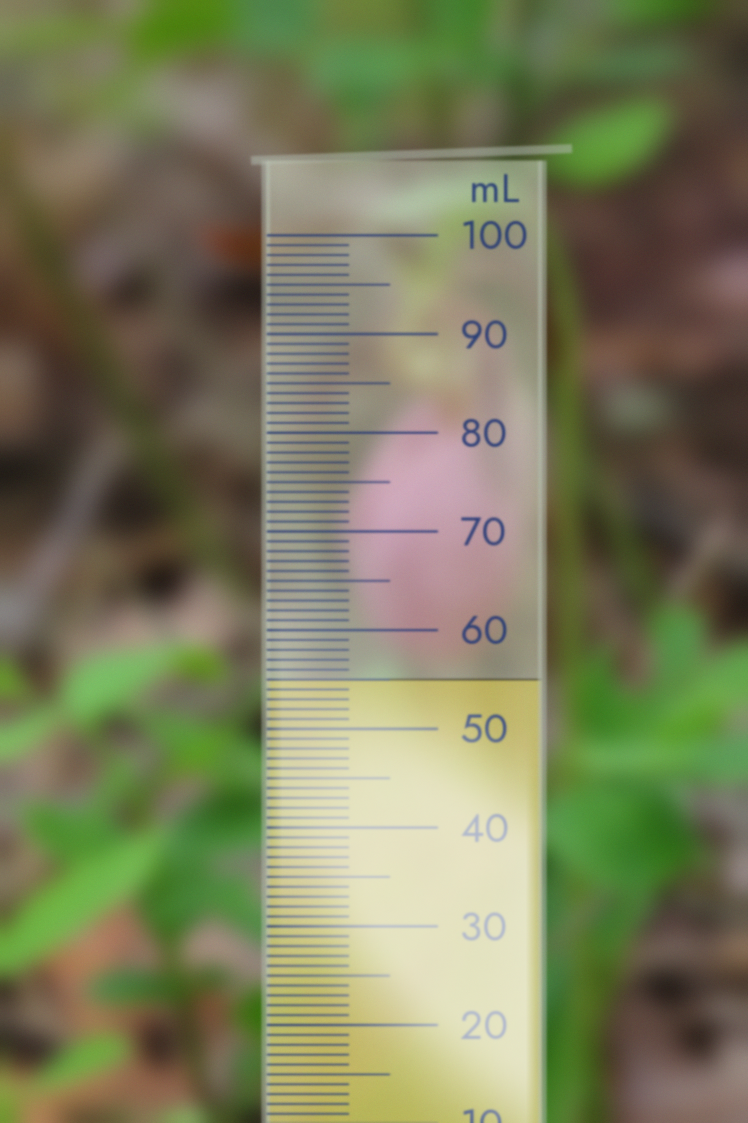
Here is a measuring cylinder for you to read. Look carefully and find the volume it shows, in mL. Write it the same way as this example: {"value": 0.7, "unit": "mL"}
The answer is {"value": 55, "unit": "mL"}
